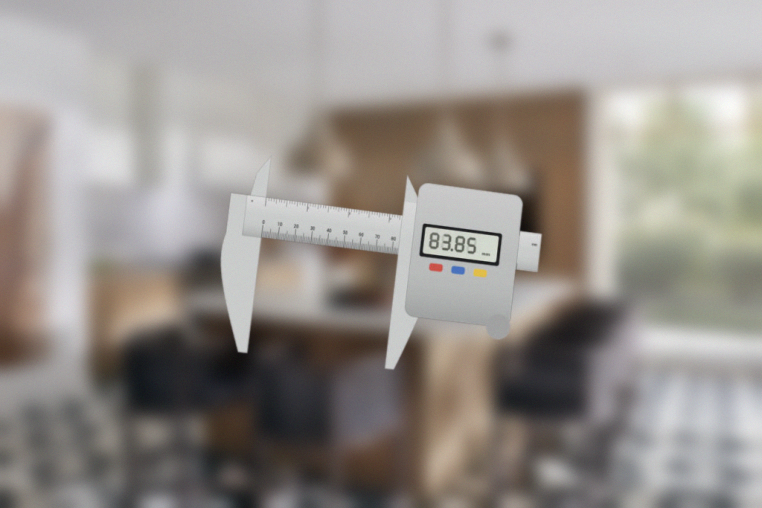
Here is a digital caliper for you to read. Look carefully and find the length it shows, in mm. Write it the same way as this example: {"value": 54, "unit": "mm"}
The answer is {"value": 83.85, "unit": "mm"}
